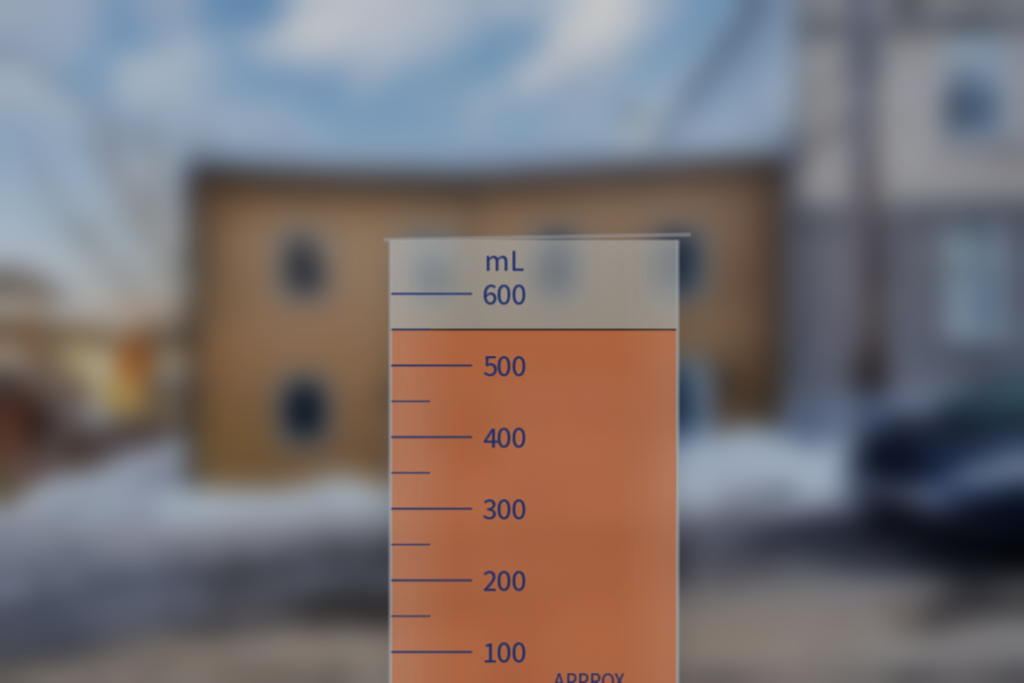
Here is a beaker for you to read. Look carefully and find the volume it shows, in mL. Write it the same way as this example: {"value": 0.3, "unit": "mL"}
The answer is {"value": 550, "unit": "mL"}
